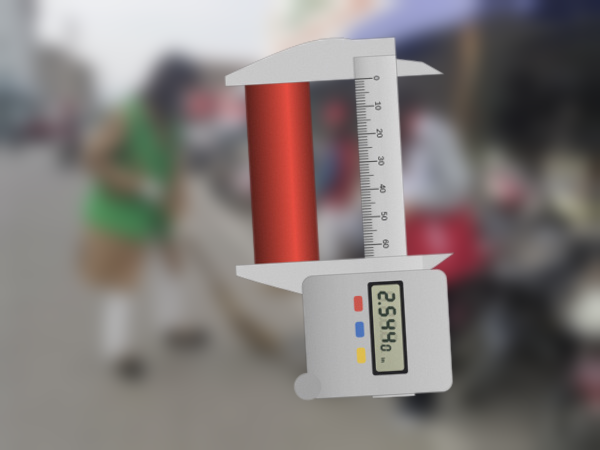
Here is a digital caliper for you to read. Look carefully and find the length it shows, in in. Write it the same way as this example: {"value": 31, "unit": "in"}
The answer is {"value": 2.5440, "unit": "in"}
